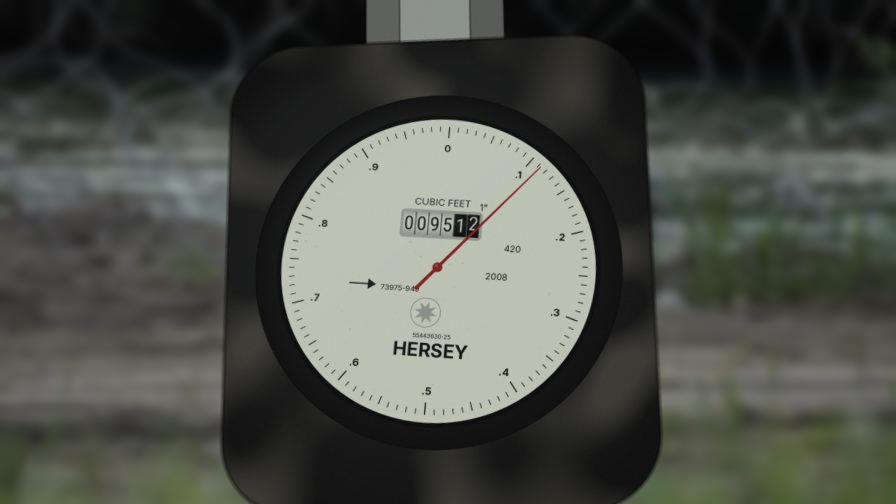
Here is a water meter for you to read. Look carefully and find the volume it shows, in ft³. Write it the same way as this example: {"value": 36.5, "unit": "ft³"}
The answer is {"value": 9512.11, "unit": "ft³"}
